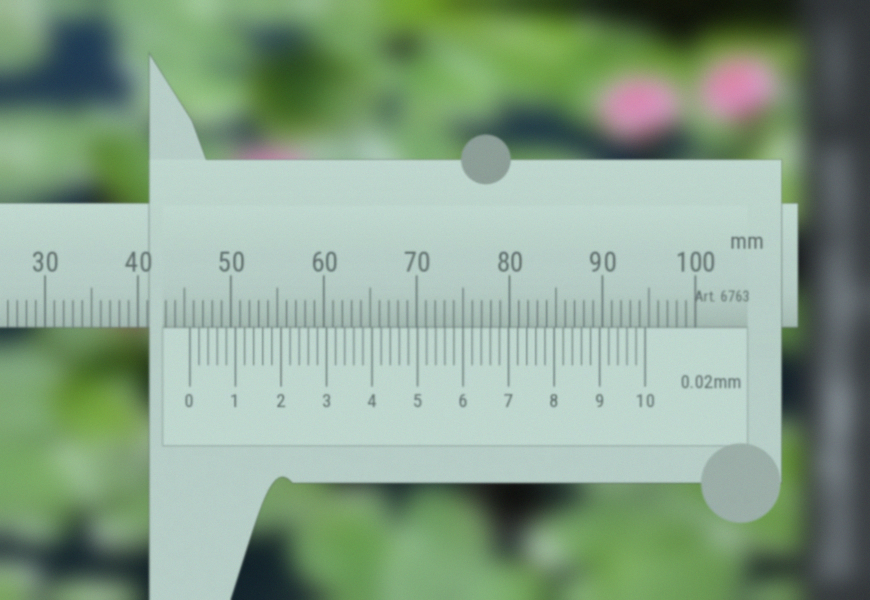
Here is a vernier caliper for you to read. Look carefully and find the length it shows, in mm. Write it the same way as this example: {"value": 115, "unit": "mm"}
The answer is {"value": 45.6, "unit": "mm"}
